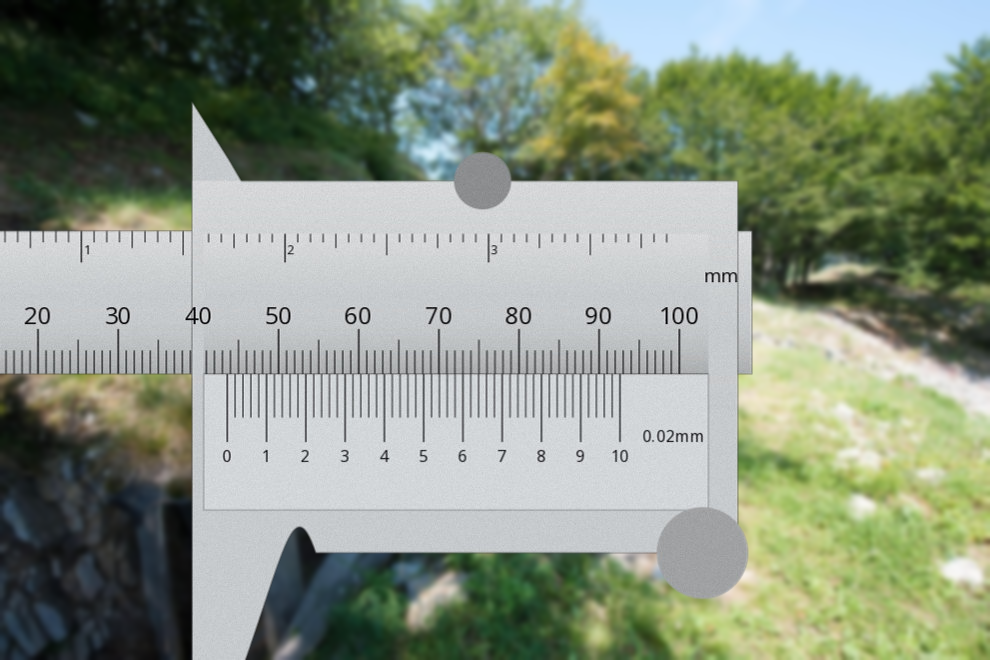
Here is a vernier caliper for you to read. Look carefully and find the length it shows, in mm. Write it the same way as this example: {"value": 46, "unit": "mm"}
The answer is {"value": 43.6, "unit": "mm"}
